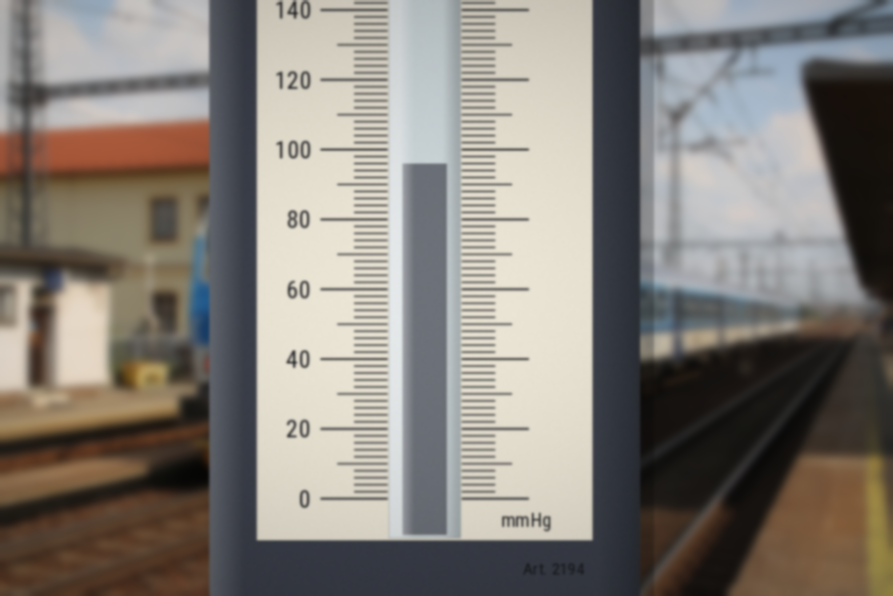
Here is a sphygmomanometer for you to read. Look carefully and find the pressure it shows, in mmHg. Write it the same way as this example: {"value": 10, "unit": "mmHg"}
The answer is {"value": 96, "unit": "mmHg"}
